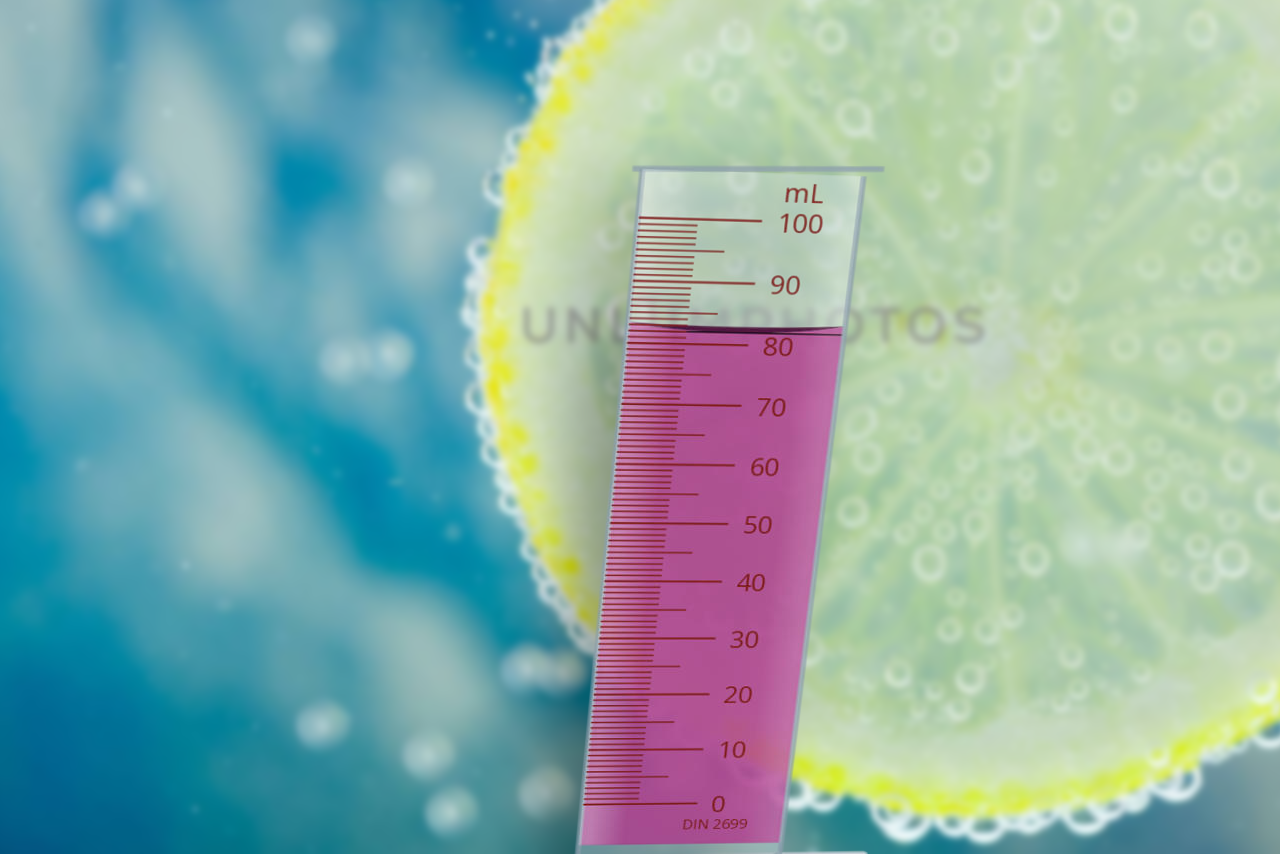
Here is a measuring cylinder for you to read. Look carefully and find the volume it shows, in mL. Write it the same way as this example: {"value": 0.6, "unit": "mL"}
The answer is {"value": 82, "unit": "mL"}
